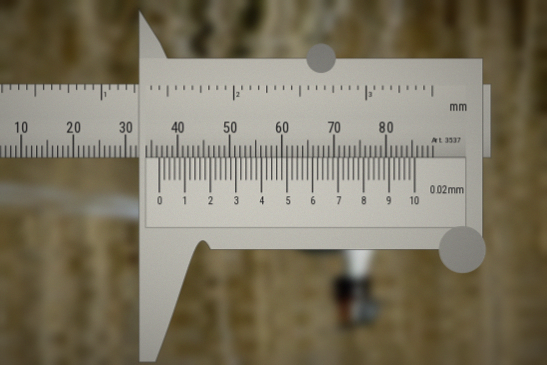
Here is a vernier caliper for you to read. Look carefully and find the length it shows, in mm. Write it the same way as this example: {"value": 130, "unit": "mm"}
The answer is {"value": 36.5, "unit": "mm"}
